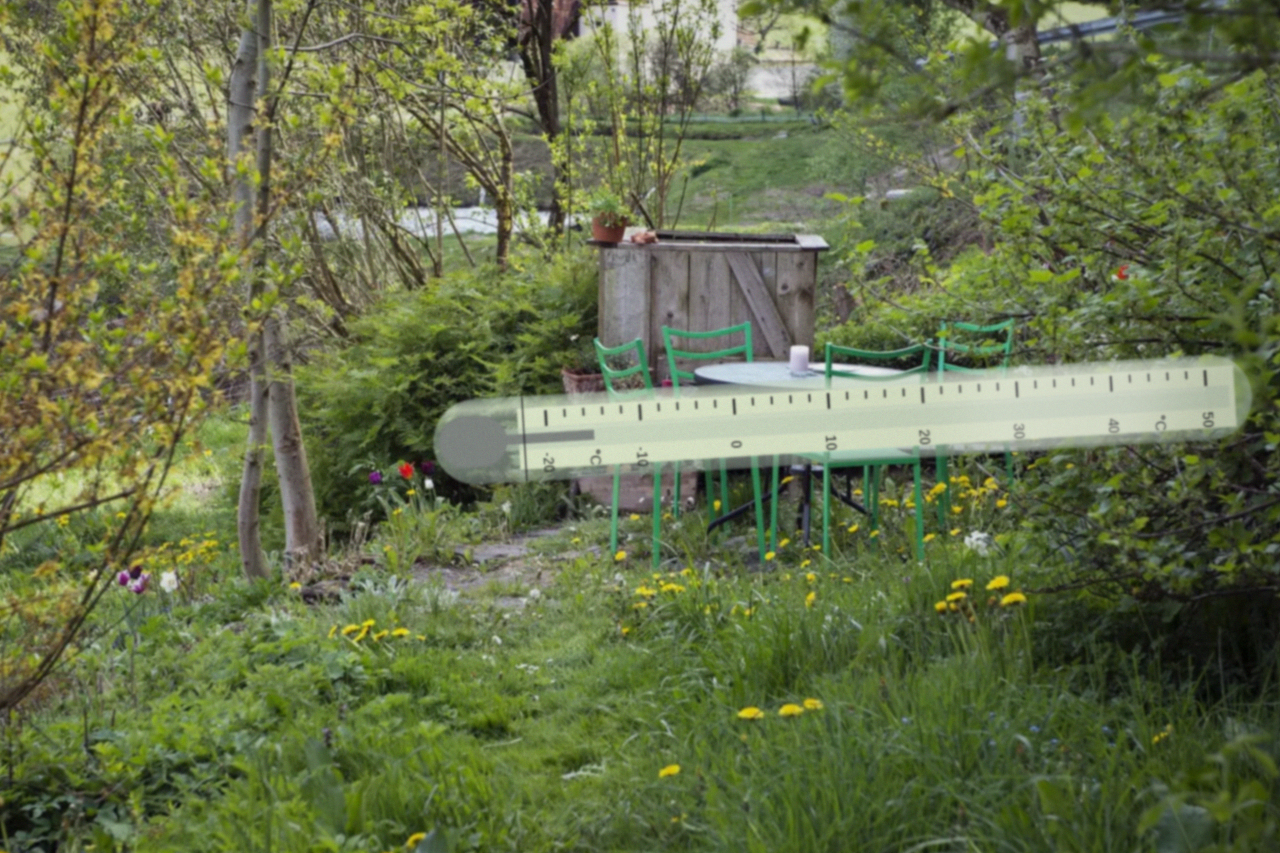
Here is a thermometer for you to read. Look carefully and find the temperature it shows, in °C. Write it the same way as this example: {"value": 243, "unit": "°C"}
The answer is {"value": -15, "unit": "°C"}
